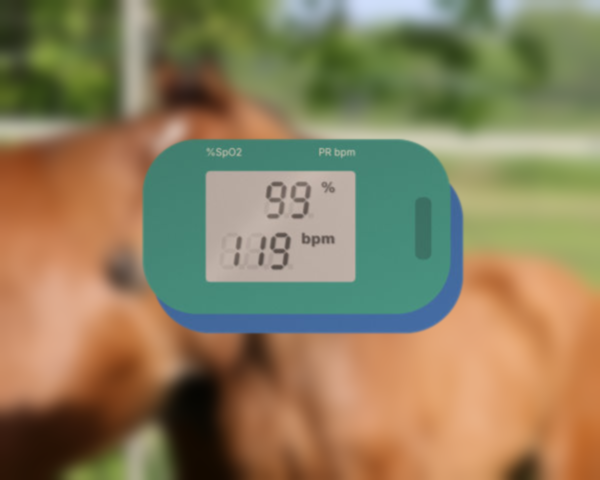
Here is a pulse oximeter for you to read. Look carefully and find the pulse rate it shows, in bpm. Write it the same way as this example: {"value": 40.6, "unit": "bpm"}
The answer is {"value": 119, "unit": "bpm"}
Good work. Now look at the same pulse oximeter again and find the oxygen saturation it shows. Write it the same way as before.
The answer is {"value": 99, "unit": "%"}
